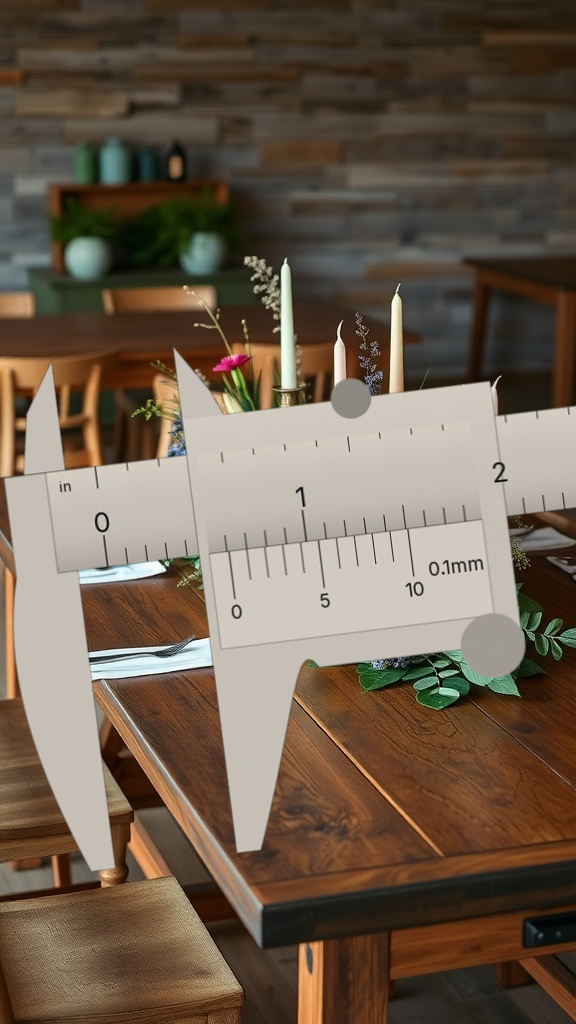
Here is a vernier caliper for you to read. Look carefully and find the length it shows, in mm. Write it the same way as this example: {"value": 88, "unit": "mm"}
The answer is {"value": 6.1, "unit": "mm"}
